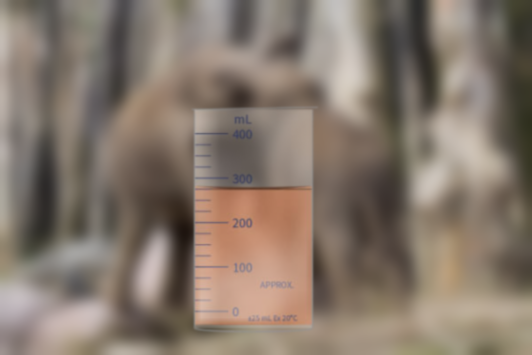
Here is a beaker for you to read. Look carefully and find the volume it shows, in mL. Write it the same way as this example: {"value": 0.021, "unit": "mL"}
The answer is {"value": 275, "unit": "mL"}
